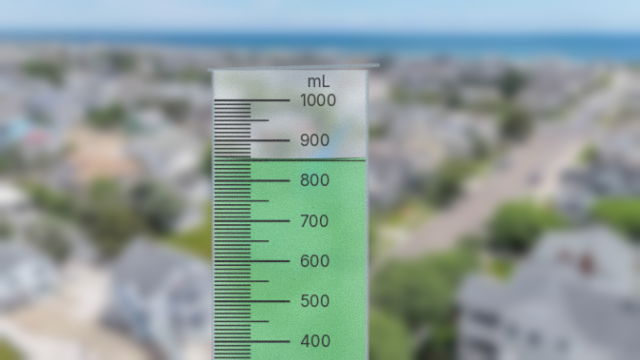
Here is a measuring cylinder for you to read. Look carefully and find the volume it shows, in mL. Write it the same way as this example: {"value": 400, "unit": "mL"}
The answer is {"value": 850, "unit": "mL"}
